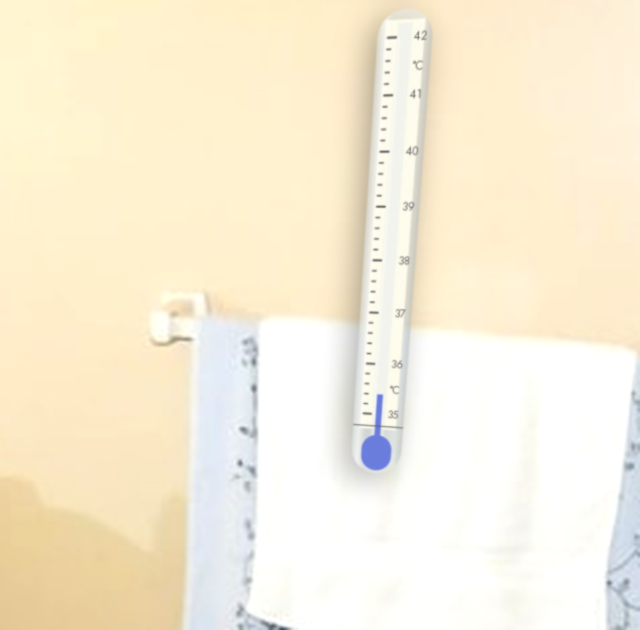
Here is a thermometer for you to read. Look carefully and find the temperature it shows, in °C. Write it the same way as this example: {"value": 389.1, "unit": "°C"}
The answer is {"value": 35.4, "unit": "°C"}
